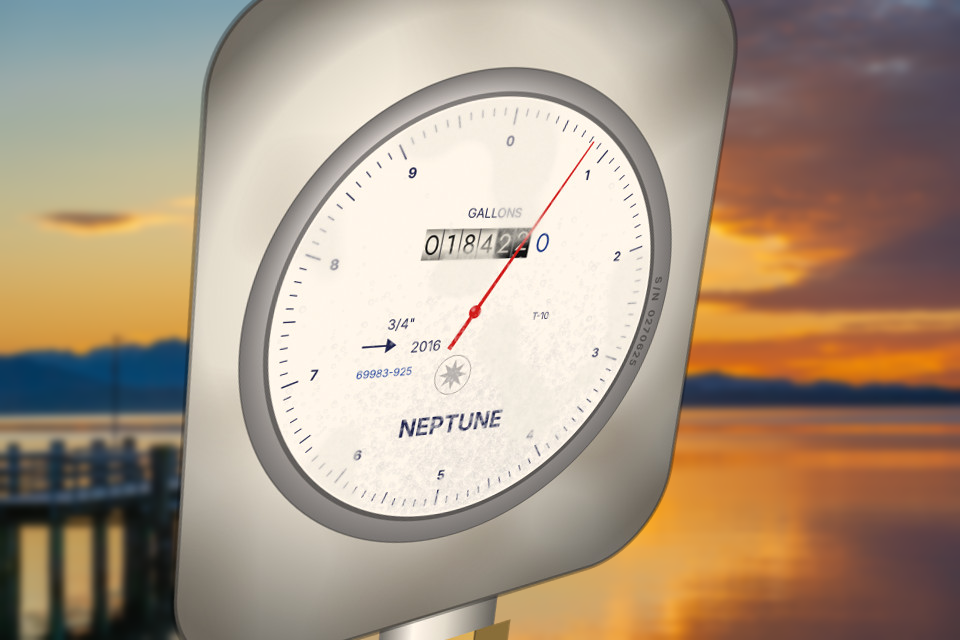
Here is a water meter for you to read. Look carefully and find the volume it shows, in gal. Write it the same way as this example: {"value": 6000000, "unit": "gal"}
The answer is {"value": 184220.8, "unit": "gal"}
